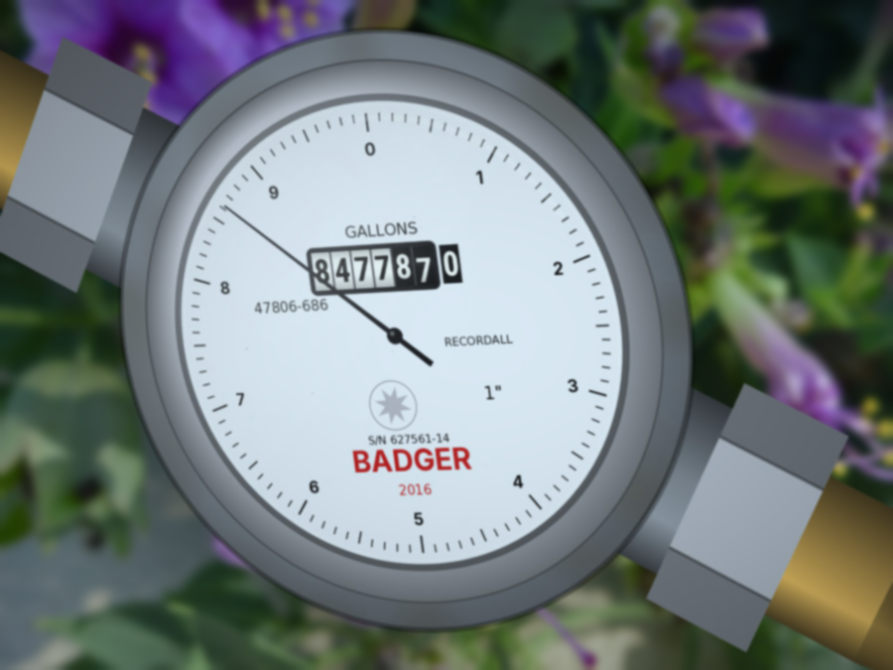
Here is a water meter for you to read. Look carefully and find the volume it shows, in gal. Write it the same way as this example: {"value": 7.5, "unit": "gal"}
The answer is {"value": 8477868.6, "unit": "gal"}
